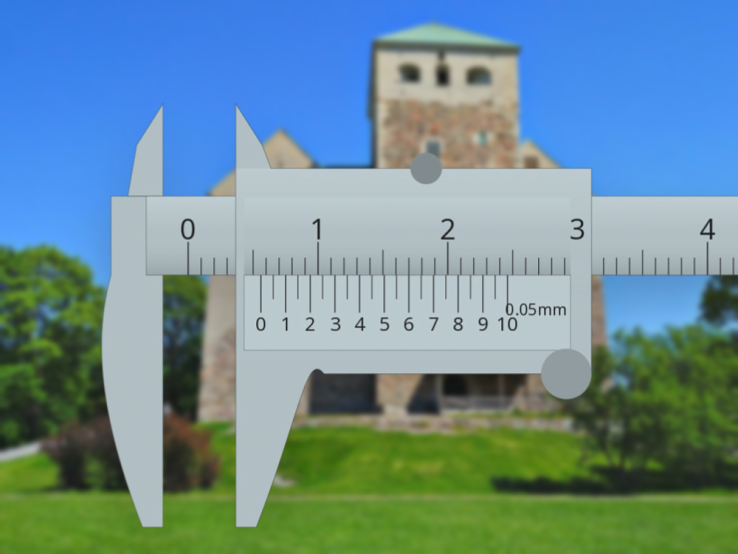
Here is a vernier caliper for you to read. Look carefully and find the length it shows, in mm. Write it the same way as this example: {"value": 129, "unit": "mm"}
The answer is {"value": 5.6, "unit": "mm"}
